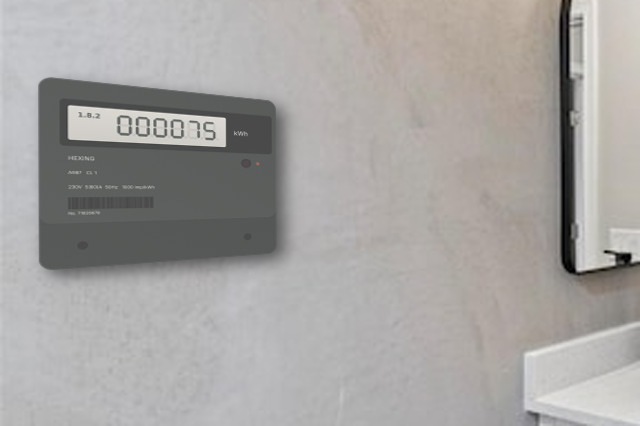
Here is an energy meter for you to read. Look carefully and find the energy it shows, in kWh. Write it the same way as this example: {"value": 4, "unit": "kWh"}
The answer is {"value": 75, "unit": "kWh"}
